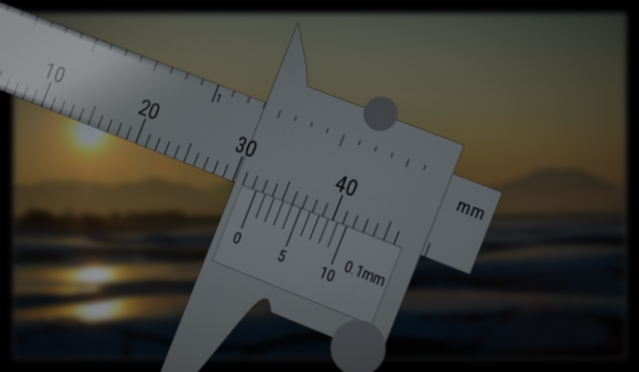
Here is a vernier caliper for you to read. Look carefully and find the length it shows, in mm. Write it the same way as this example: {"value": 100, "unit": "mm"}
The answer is {"value": 32.4, "unit": "mm"}
